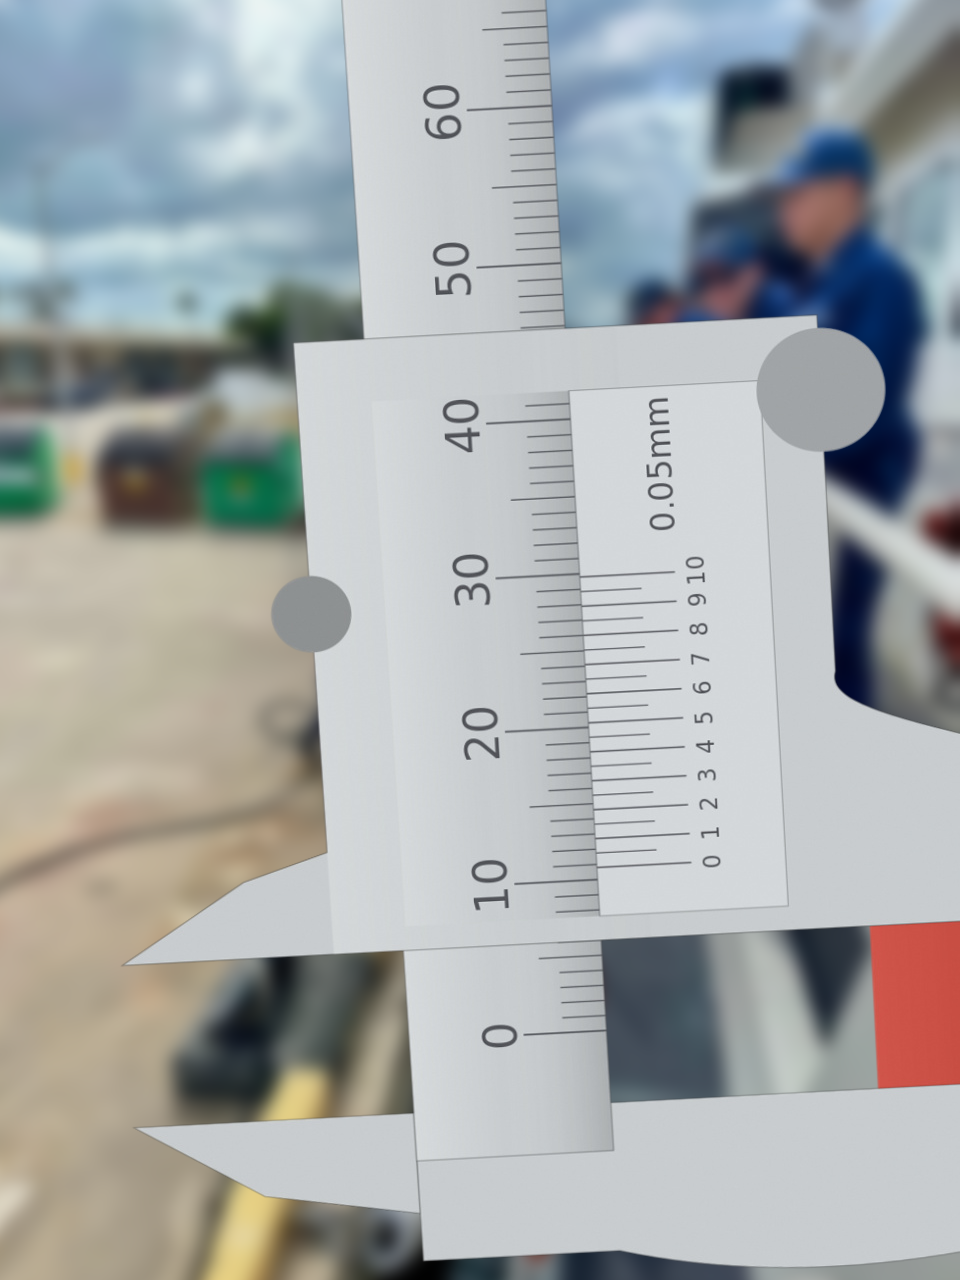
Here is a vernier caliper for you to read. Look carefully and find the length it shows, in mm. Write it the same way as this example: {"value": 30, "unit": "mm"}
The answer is {"value": 10.8, "unit": "mm"}
